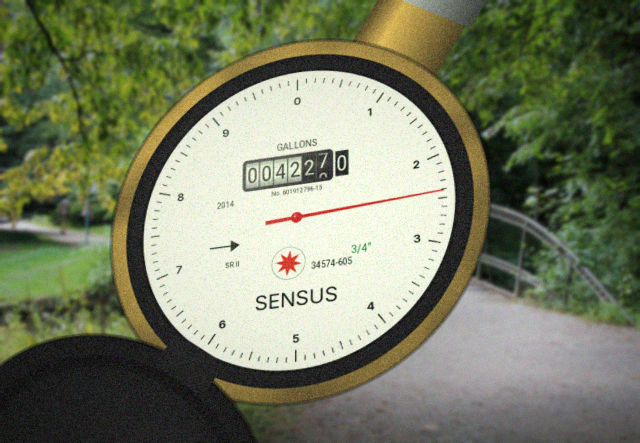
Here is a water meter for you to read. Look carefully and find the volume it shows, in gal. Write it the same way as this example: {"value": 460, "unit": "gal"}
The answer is {"value": 42272.4, "unit": "gal"}
